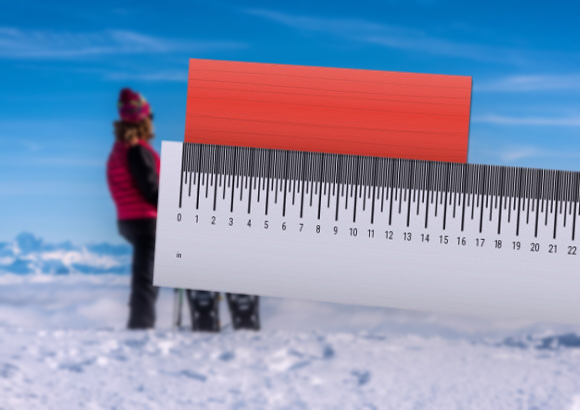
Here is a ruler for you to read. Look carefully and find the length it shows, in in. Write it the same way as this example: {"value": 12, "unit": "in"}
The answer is {"value": 16, "unit": "in"}
